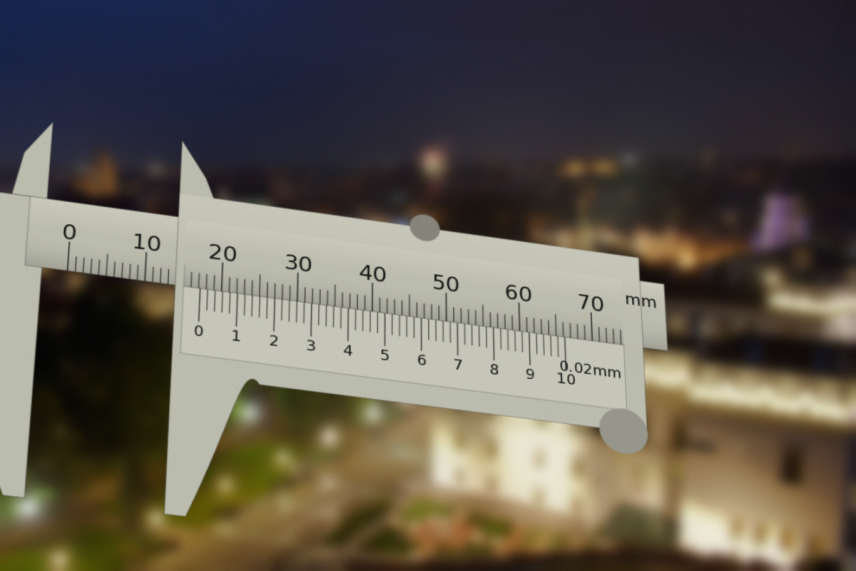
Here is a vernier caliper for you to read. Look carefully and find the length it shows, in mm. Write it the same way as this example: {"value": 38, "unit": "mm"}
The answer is {"value": 17.2, "unit": "mm"}
